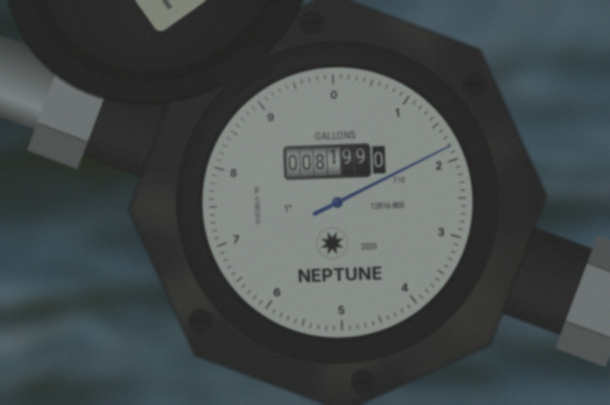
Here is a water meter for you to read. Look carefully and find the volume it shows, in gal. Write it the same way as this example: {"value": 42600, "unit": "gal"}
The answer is {"value": 81991.8, "unit": "gal"}
